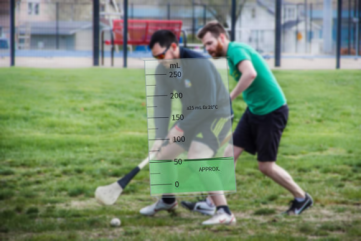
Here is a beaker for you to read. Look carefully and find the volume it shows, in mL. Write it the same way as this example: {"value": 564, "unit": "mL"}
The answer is {"value": 50, "unit": "mL"}
